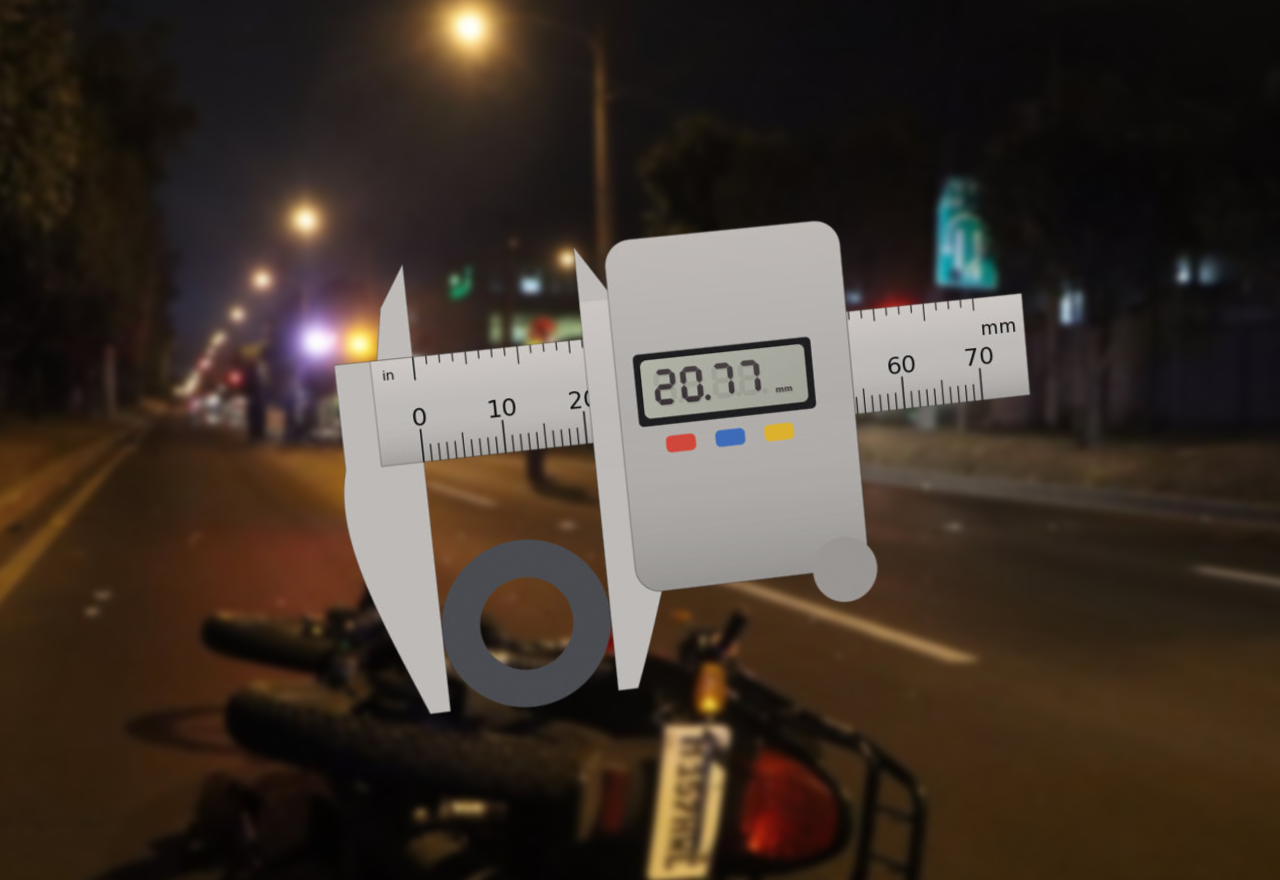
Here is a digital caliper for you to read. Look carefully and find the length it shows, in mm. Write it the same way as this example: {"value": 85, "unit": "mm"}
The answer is {"value": 20.77, "unit": "mm"}
